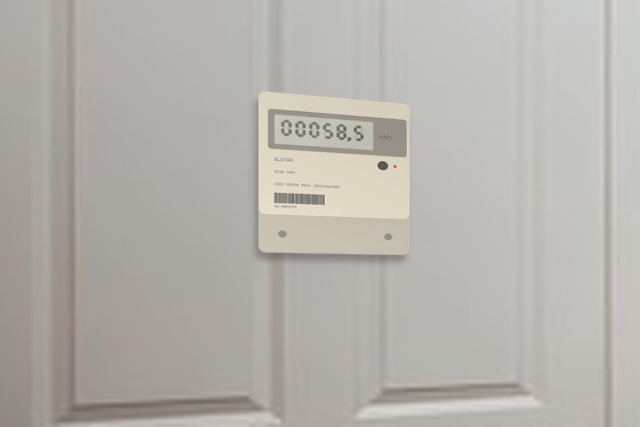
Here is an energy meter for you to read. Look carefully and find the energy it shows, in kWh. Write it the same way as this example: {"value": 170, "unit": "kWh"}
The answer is {"value": 58.5, "unit": "kWh"}
